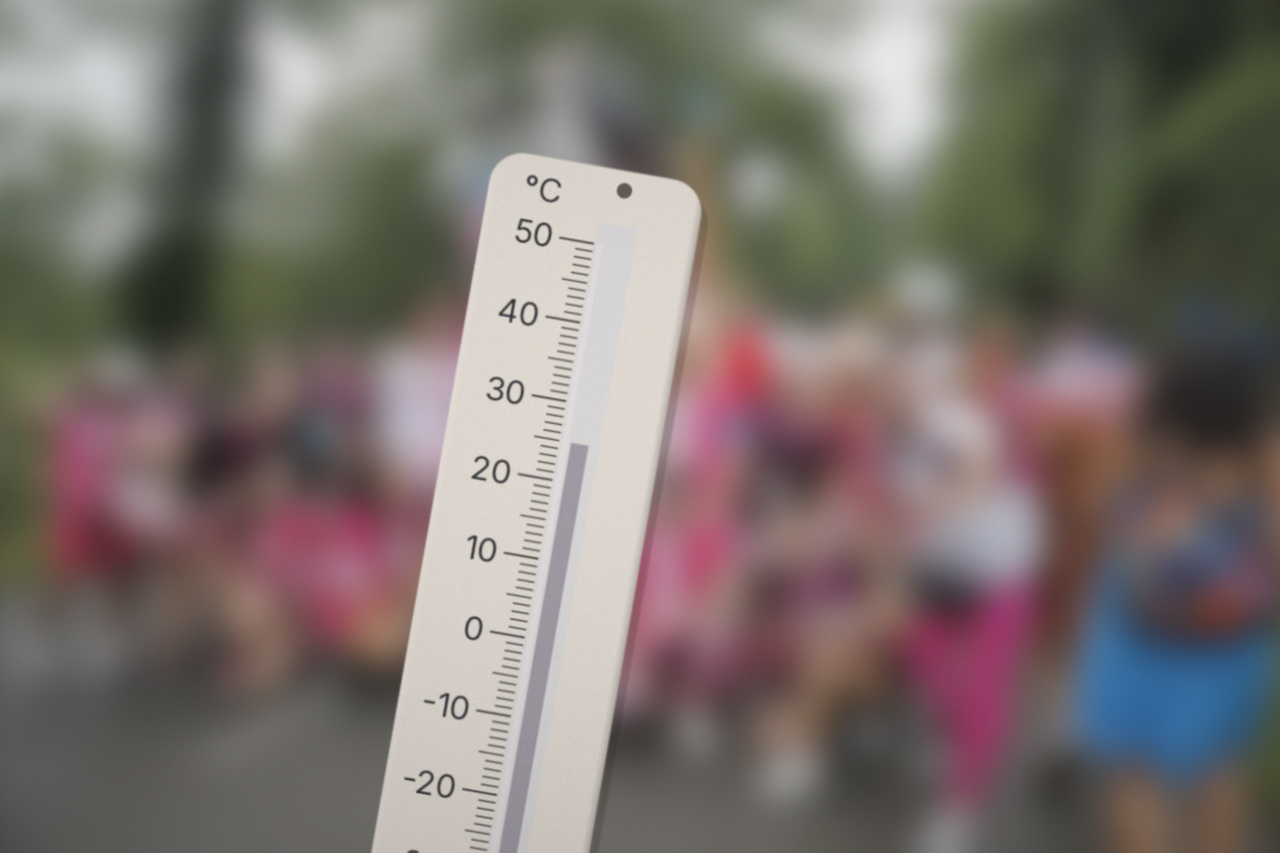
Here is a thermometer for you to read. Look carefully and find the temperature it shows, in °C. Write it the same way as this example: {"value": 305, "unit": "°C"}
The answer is {"value": 25, "unit": "°C"}
